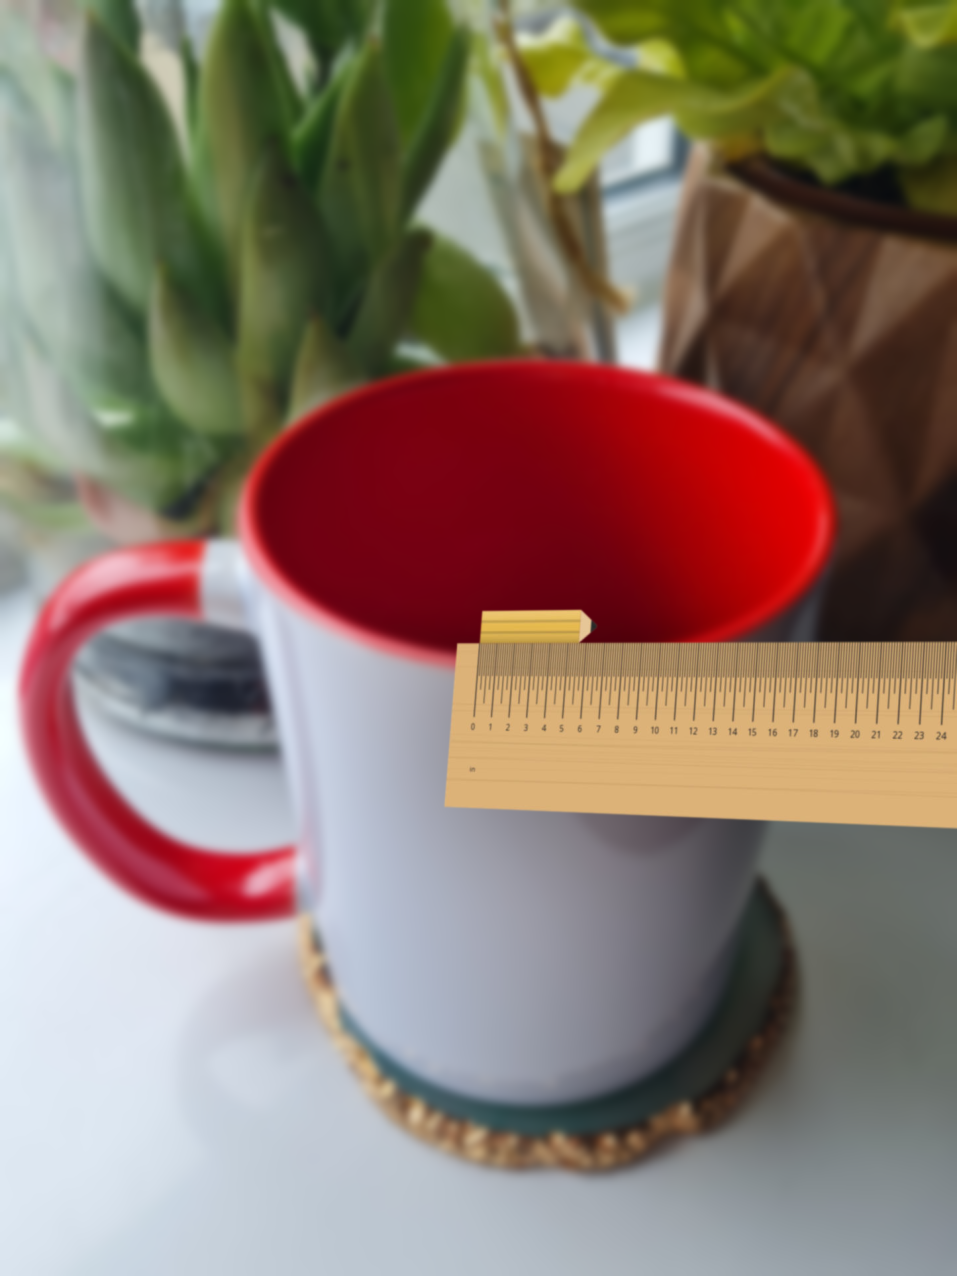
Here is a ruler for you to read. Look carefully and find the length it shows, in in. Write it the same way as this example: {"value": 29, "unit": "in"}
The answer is {"value": 6.5, "unit": "in"}
